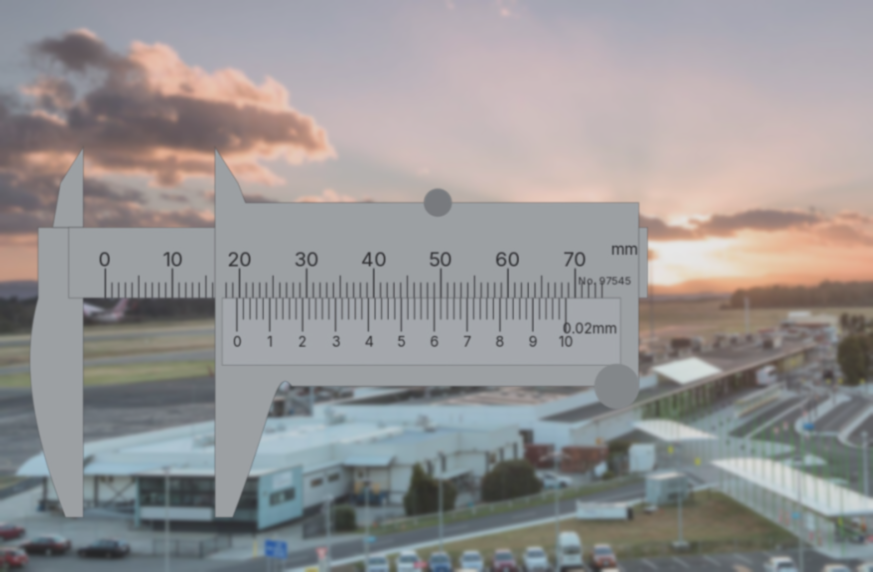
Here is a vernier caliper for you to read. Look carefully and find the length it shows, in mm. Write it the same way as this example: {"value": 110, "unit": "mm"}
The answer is {"value": 19.6, "unit": "mm"}
